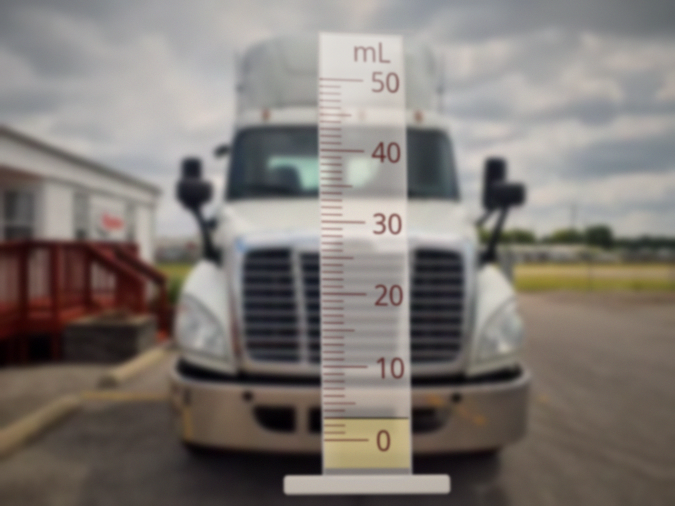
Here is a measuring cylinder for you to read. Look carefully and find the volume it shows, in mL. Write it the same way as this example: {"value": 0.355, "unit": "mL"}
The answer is {"value": 3, "unit": "mL"}
